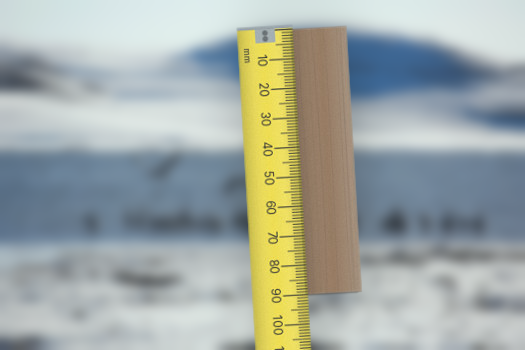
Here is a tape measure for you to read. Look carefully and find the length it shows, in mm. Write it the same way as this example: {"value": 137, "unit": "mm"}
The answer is {"value": 90, "unit": "mm"}
